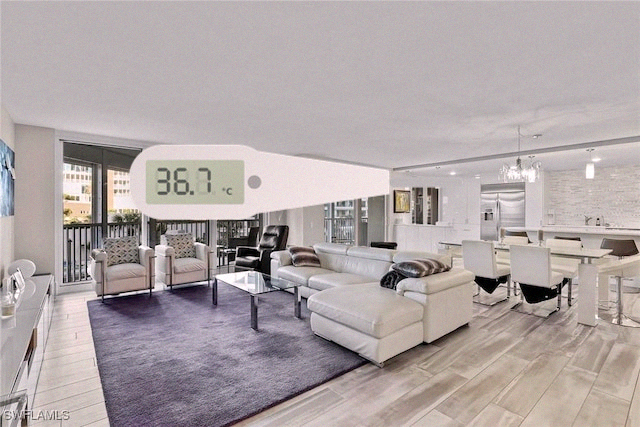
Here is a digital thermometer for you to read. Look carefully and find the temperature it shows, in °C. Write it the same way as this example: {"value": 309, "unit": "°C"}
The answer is {"value": 36.7, "unit": "°C"}
